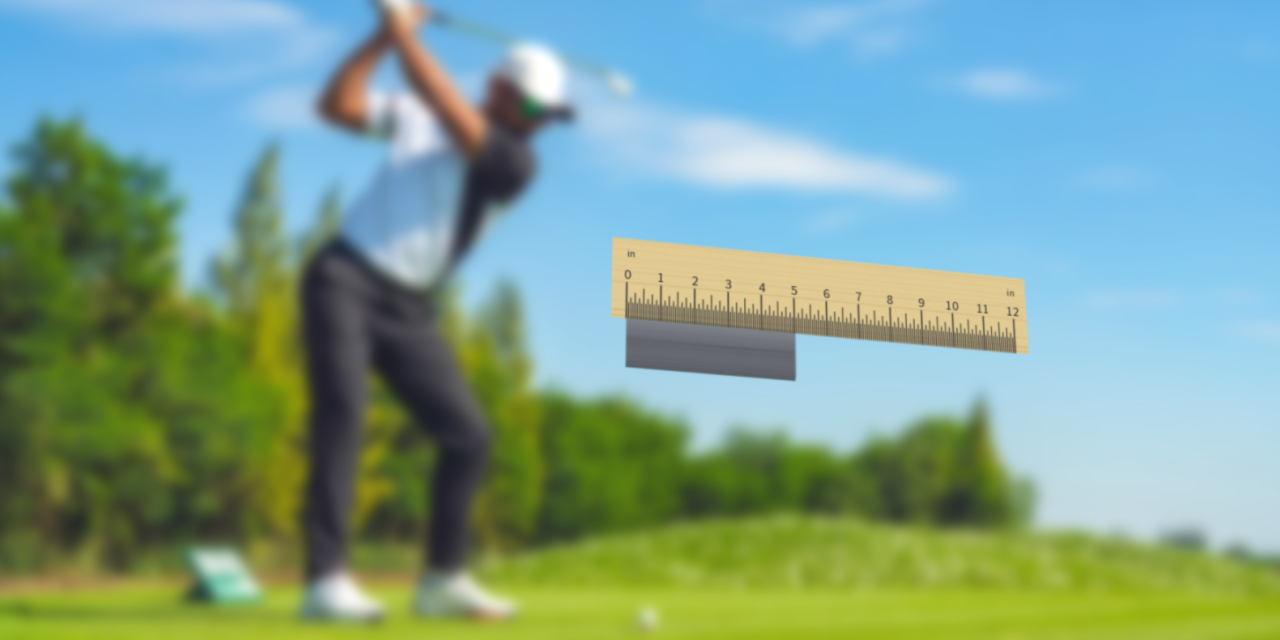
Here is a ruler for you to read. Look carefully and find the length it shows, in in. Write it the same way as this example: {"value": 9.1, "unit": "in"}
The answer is {"value": 5, "unit": "in"}
